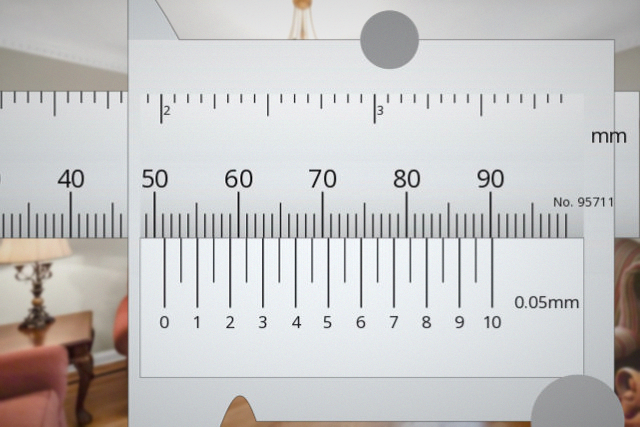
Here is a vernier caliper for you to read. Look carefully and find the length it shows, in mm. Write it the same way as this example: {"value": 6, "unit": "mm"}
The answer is {"value": 51.2, "unit": "mm"}
